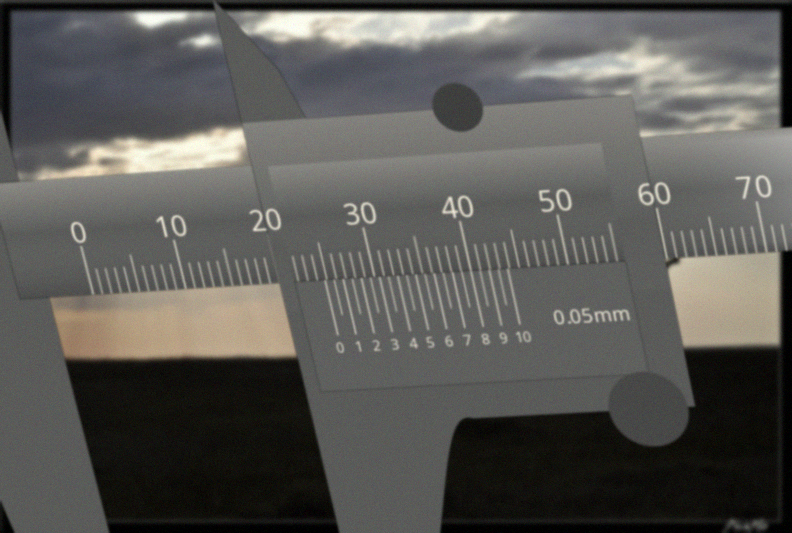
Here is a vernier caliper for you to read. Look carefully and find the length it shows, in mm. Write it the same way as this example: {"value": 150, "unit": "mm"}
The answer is {"value": 24.8, "unit": "mm"}
